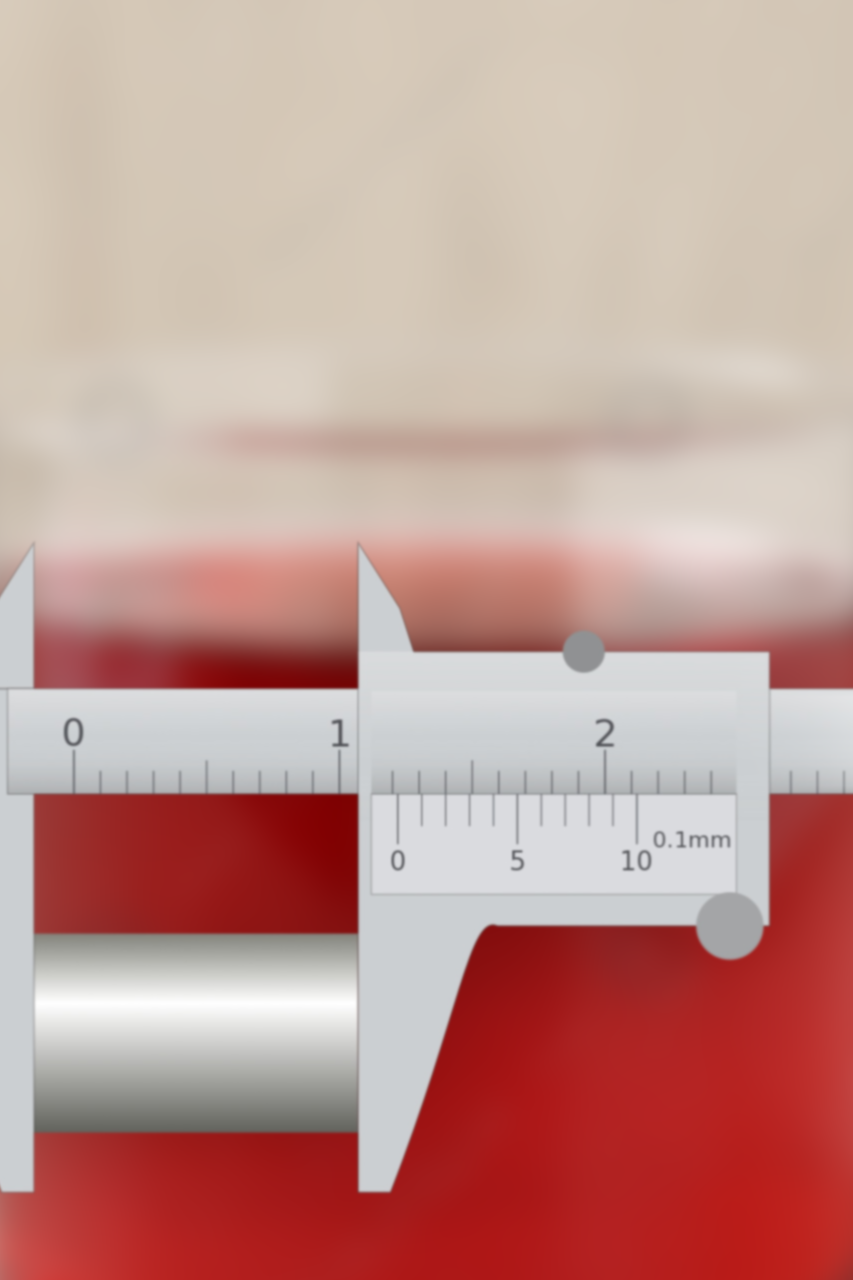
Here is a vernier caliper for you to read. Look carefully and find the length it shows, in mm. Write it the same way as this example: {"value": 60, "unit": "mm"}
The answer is {"value": 12.2, "unit": "mm"}
